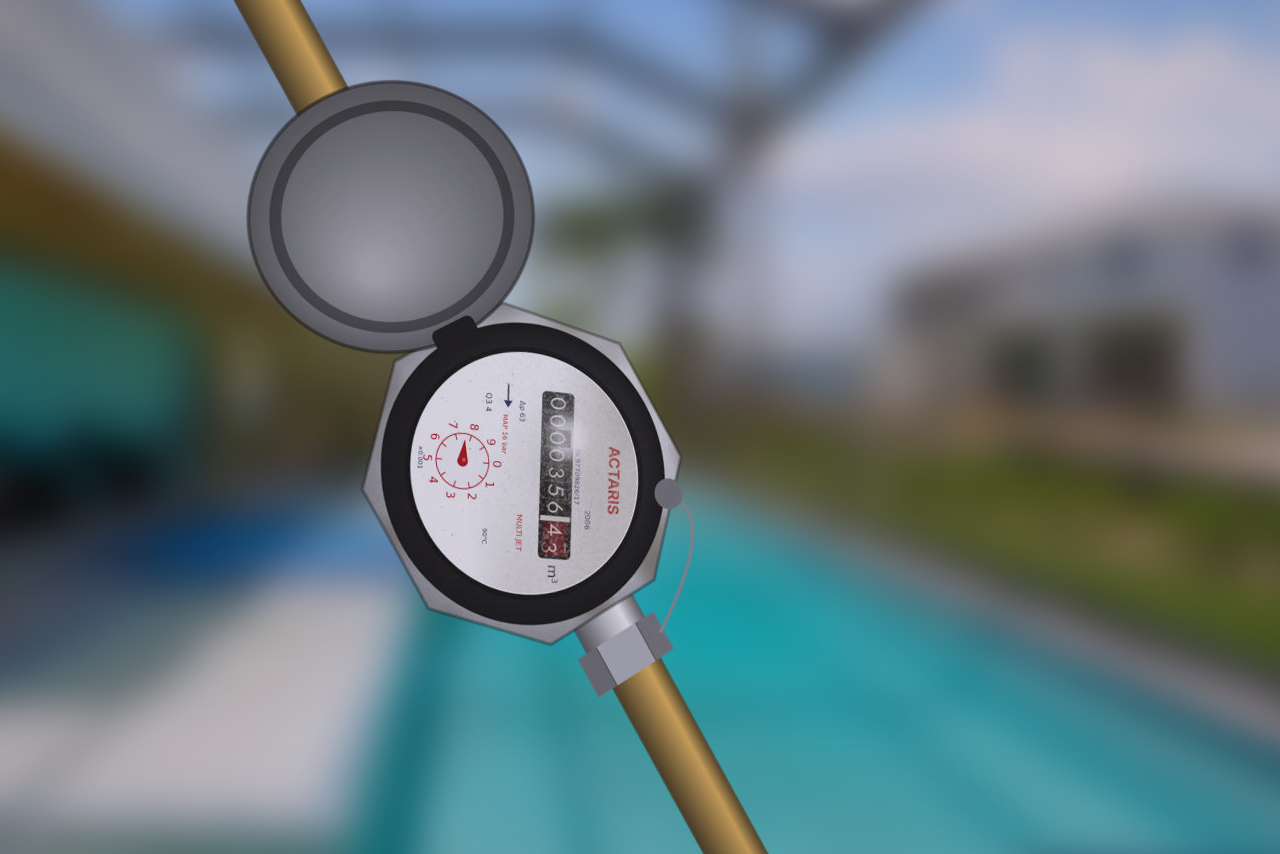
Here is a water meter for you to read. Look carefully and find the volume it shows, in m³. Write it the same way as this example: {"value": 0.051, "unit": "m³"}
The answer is {"value": 356.427, "unit": "m³"}
